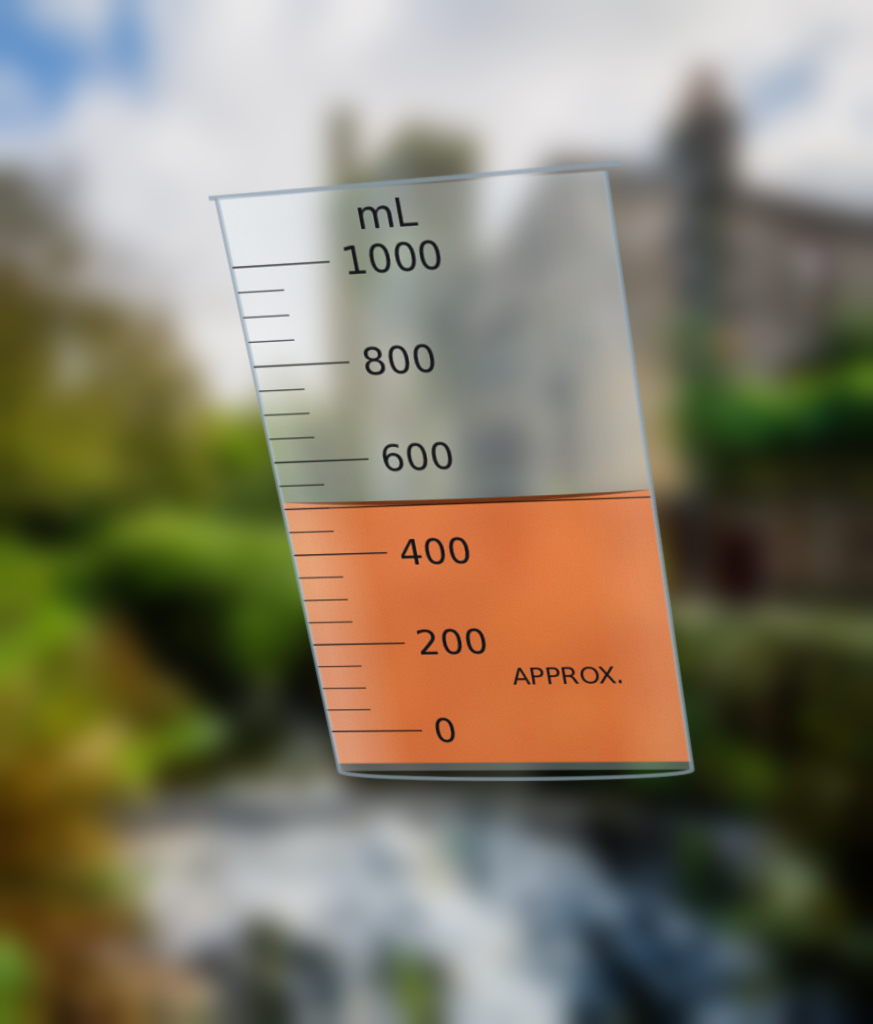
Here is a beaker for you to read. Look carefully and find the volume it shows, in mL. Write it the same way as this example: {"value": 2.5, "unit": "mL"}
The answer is {"value": 500, "unit": "mL"}
